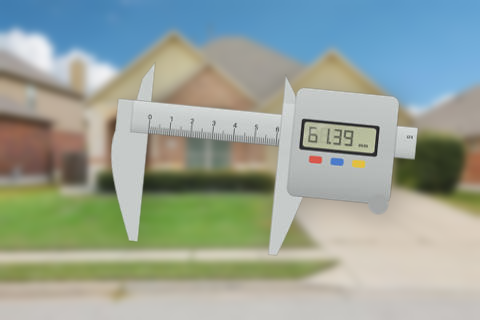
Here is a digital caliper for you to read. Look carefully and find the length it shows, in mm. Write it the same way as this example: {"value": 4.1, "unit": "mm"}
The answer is {"value": 61.39, "unit": "mm"}
